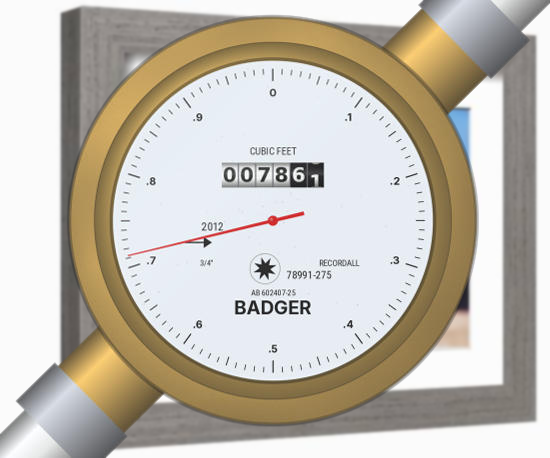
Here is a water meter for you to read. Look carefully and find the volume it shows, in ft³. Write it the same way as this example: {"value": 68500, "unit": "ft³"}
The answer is {"value": 7860.71, "unit": "ft³"}
